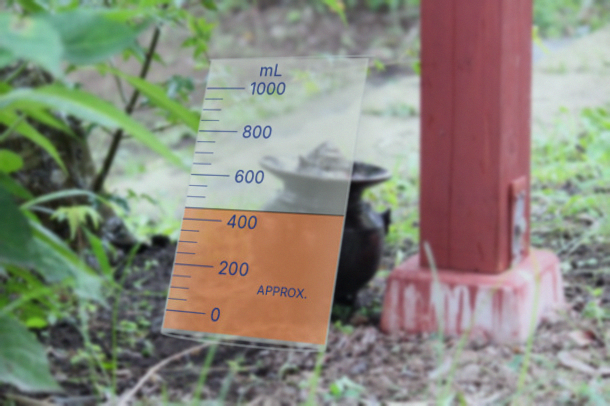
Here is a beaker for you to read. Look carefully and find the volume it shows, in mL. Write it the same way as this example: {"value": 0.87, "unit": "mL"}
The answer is {"value": 450, "unit": "mL"}
